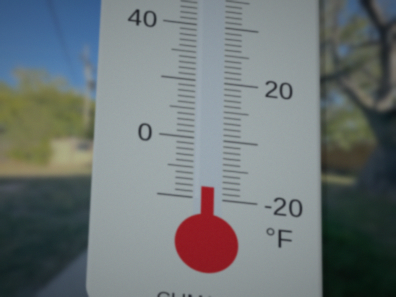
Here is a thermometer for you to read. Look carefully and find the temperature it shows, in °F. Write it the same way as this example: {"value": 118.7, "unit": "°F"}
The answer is {"value": -16, "unit": "°F"}
